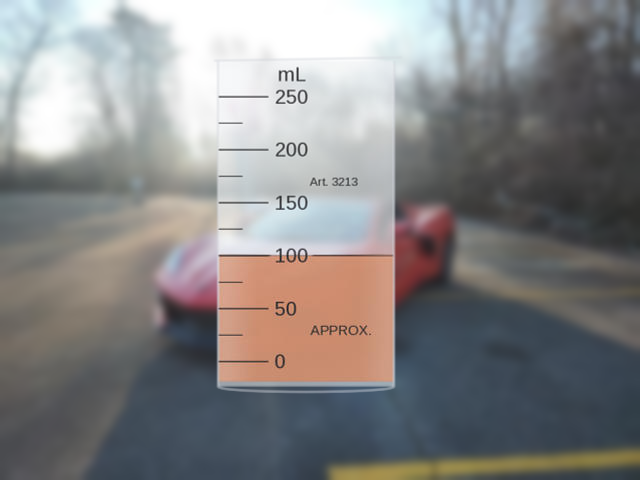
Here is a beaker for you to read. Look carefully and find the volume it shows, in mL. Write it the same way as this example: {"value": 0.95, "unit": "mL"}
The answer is {"value": 100, "unit": "mL"}
